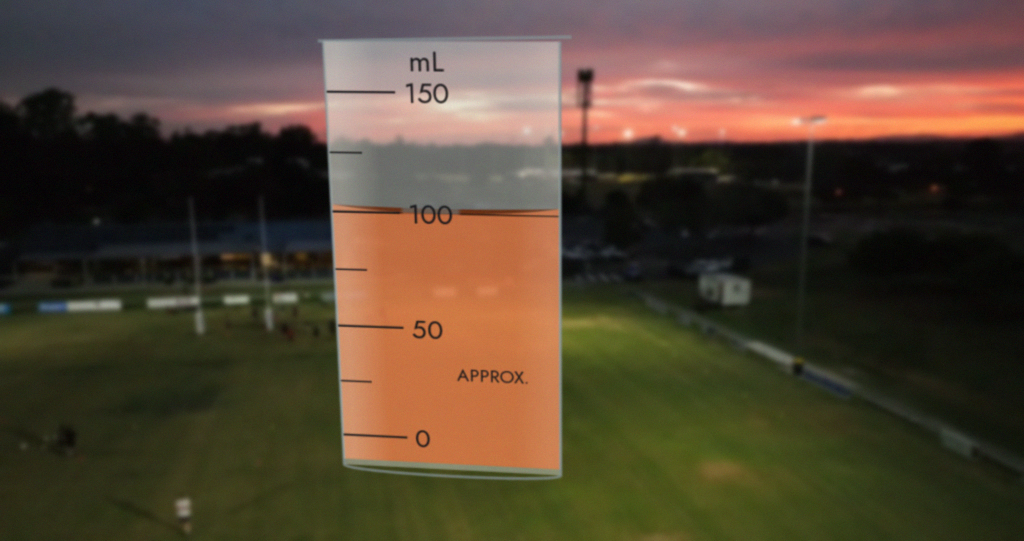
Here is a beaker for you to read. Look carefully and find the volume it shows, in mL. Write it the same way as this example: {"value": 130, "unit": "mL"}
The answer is {"value": 100, "unit": "mL"}
